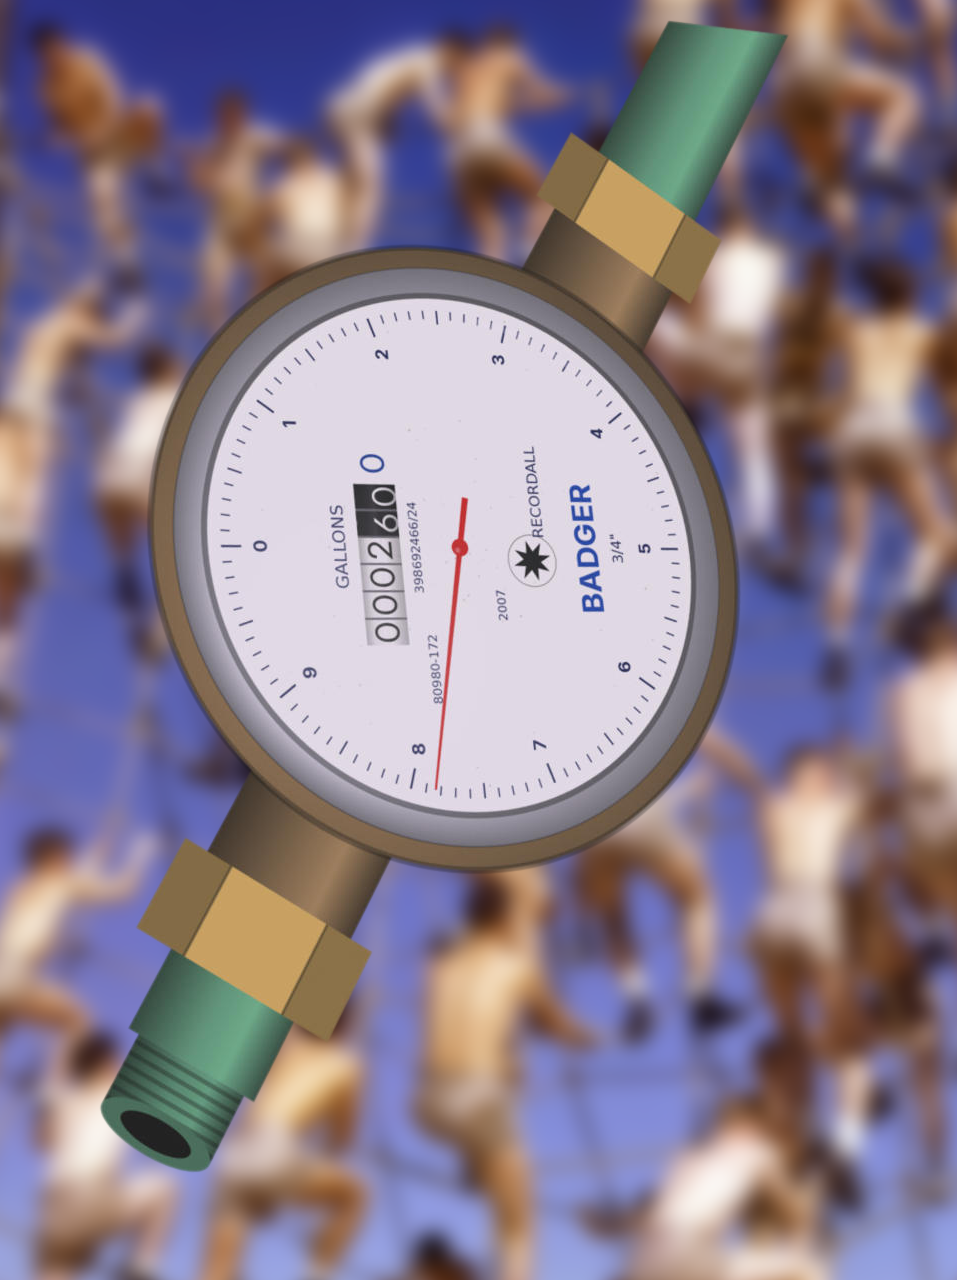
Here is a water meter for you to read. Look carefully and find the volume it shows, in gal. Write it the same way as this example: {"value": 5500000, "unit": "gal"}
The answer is {"value": 2597.8, "unit": "gal"}
